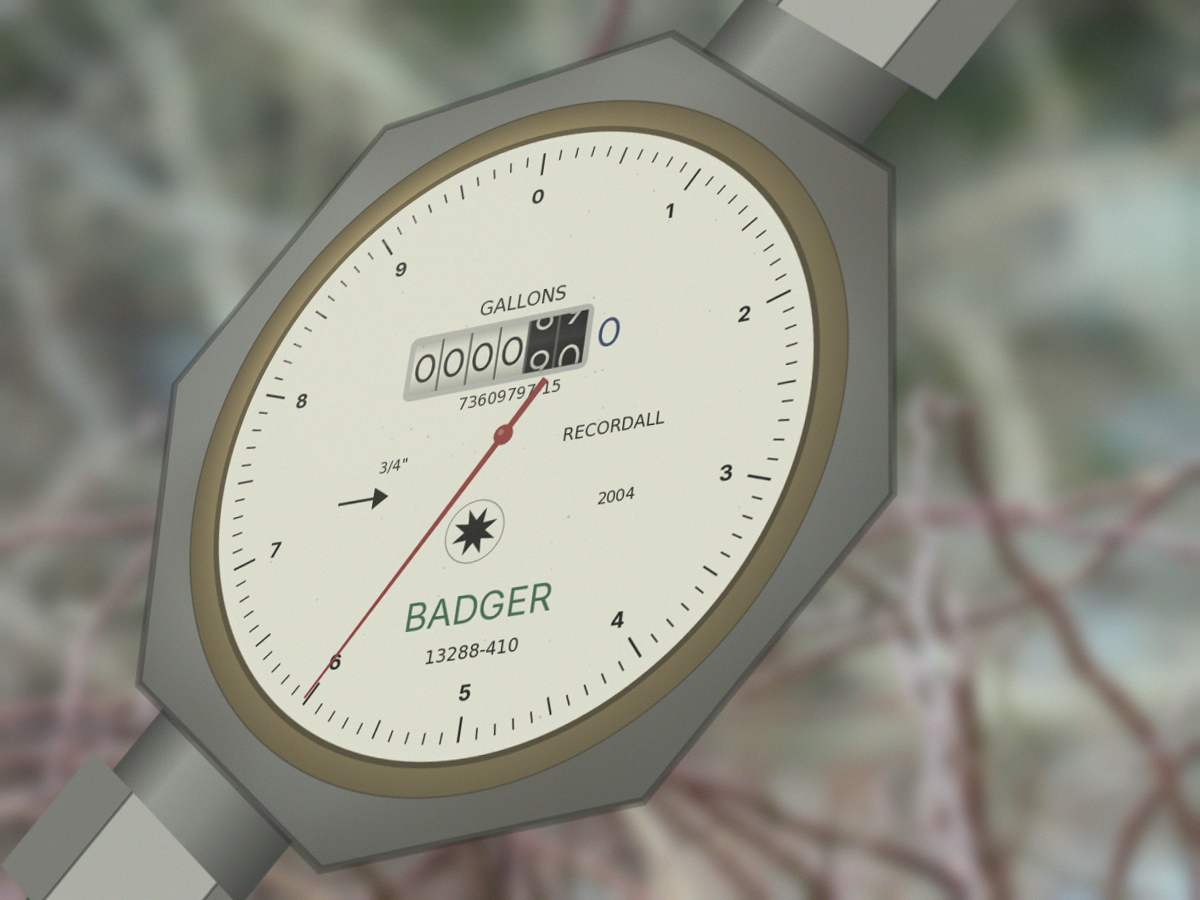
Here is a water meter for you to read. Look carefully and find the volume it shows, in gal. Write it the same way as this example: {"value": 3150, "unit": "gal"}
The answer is {"value": 896.0, "unit": "gal"}
